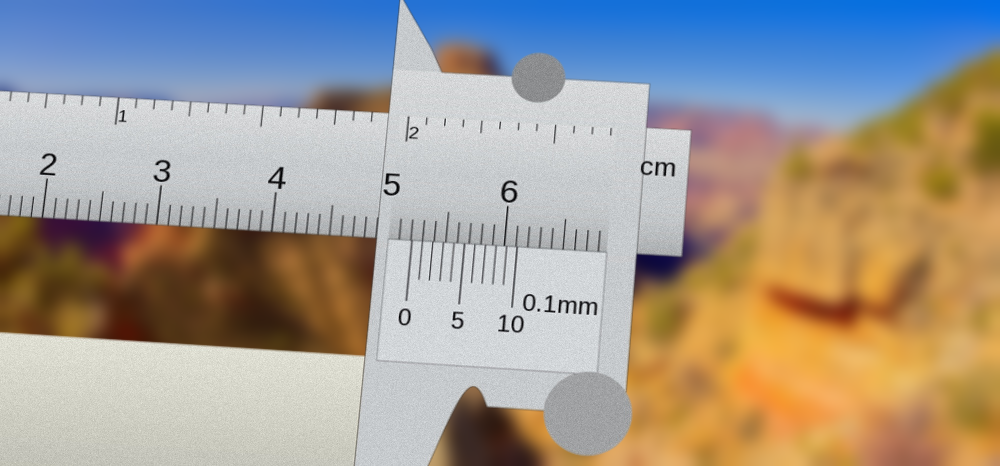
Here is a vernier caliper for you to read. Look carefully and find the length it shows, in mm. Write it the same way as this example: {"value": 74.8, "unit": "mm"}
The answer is {"value": 52.1, "unit": "mm"}
